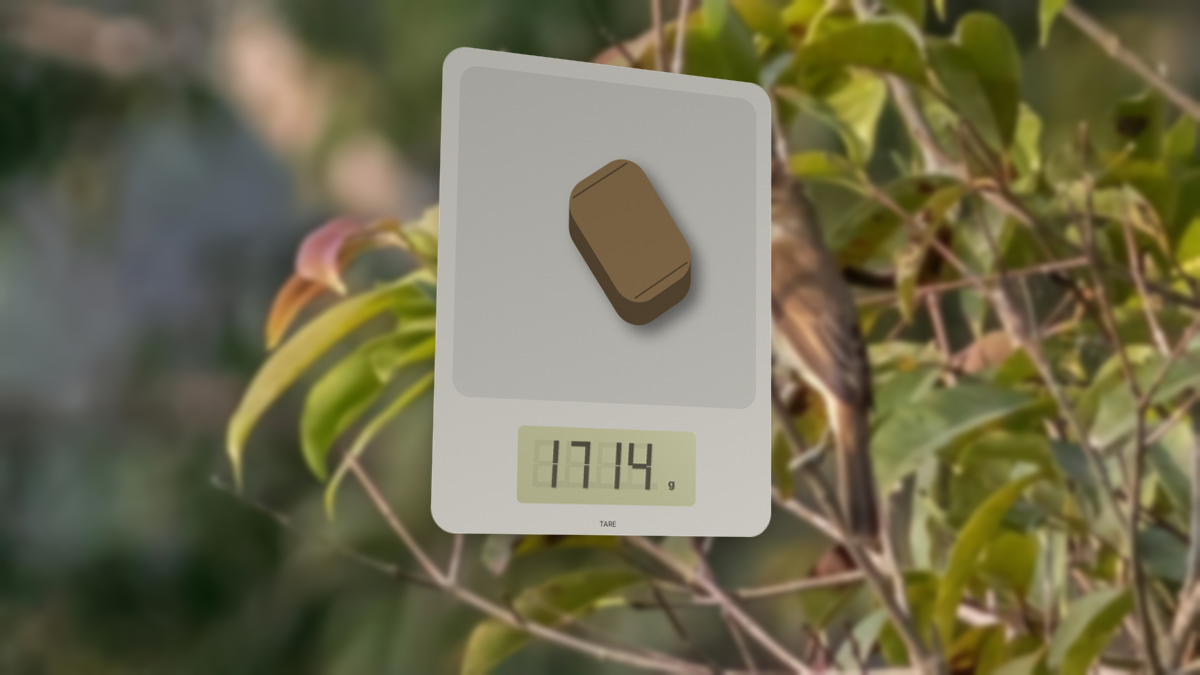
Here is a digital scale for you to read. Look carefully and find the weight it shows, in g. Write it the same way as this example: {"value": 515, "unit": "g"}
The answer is {"value": 1714, "unit": "g"}
